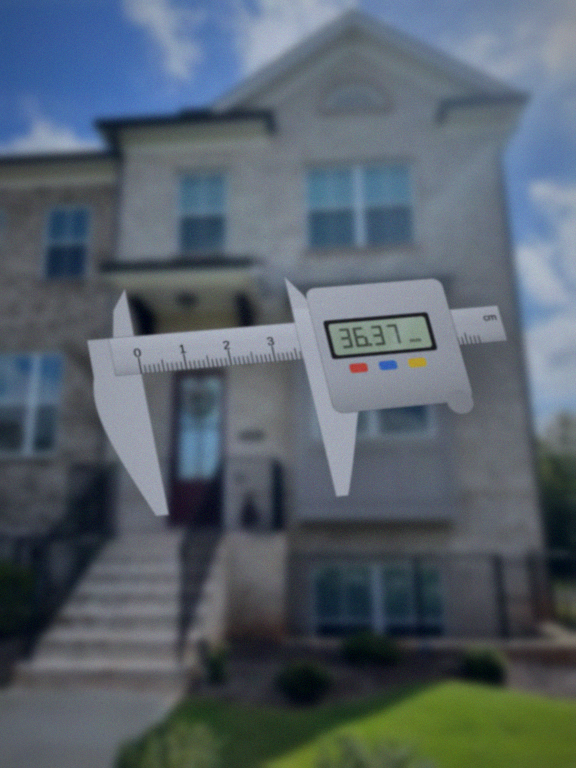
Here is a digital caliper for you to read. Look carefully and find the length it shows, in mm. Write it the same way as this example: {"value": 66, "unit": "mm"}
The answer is {"value": 36.37, "unit": "mm"}
